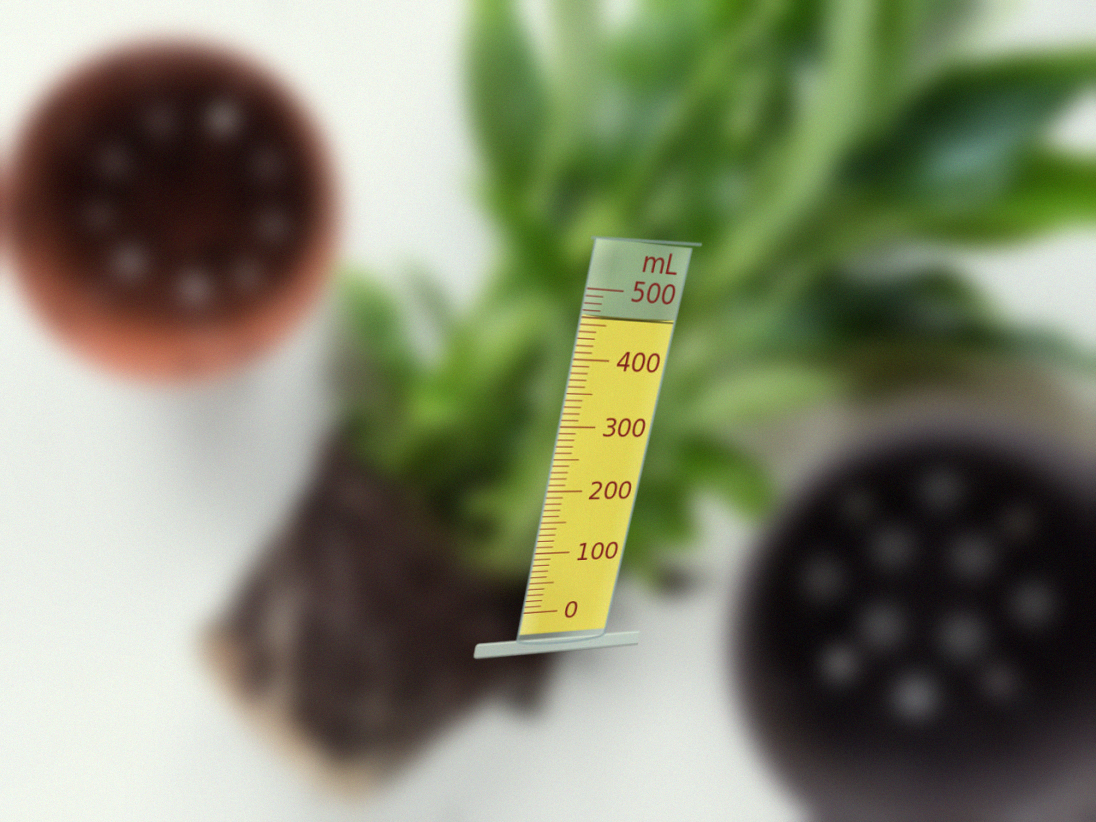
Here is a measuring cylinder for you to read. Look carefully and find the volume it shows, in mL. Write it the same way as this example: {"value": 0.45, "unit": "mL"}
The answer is {"value": 460, "unit": "mL"}
